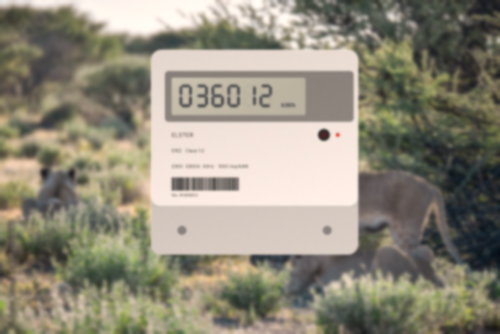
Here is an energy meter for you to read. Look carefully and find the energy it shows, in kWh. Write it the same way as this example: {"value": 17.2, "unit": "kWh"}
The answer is {"value": 36012, "unit": "kWh"}
